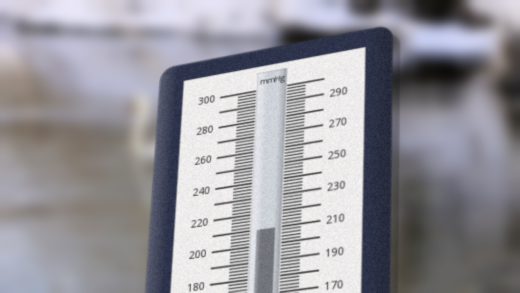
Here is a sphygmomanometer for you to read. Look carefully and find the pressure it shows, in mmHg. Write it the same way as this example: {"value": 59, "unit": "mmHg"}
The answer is {"value": 210, "unit": "mmHg"}
